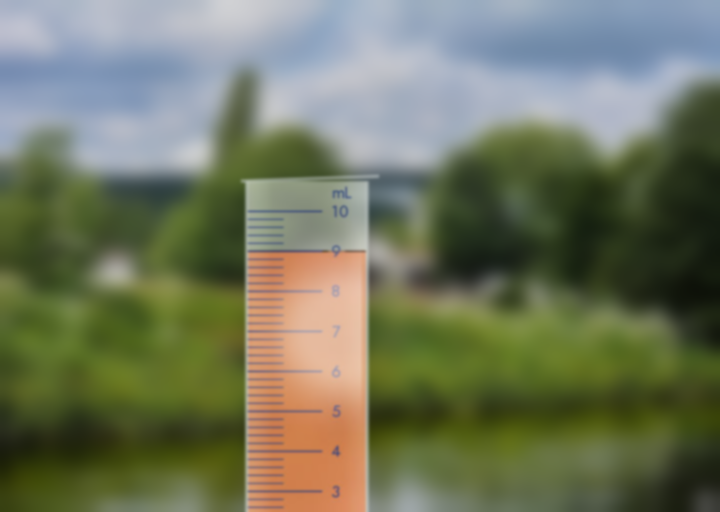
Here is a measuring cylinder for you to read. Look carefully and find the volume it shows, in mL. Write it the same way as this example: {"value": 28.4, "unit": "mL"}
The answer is {"value": 9, "unit": "mL"}
